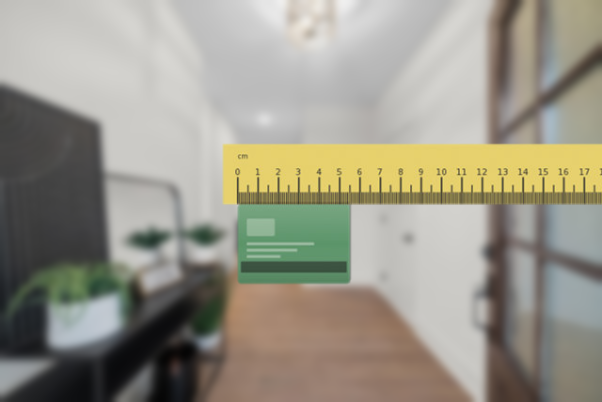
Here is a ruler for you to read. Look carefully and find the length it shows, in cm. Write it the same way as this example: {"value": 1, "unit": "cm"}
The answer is {"value": 5.5, "unit": "cm"}
